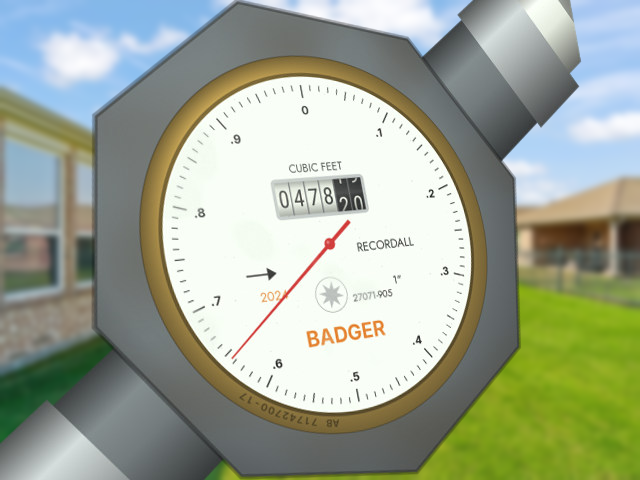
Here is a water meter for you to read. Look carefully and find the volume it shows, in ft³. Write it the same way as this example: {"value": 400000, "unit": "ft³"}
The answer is {"value": 47819.64, "unit": "ft³"}
